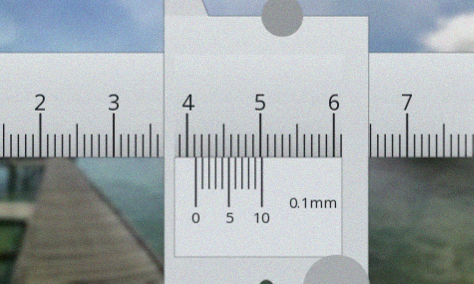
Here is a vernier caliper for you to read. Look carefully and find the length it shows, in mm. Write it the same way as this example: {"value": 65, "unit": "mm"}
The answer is {"value": 41.2, "unit": "mm"}
